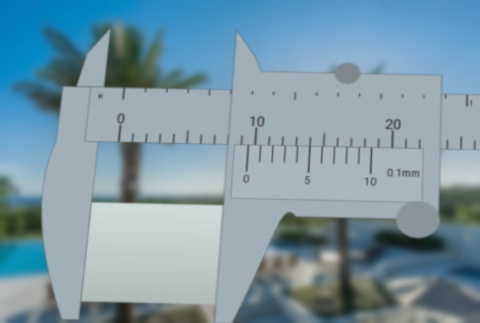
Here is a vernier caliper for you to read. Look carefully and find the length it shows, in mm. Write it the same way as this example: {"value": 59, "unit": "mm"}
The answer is {"value": 9.5, "unit": "mm"}
